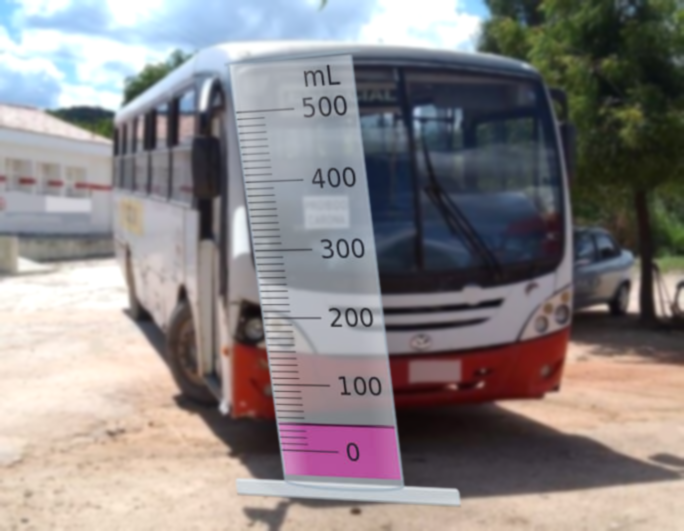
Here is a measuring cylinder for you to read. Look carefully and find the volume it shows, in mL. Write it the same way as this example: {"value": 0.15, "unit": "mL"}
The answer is {"value": 40, "unit": "mL"}
